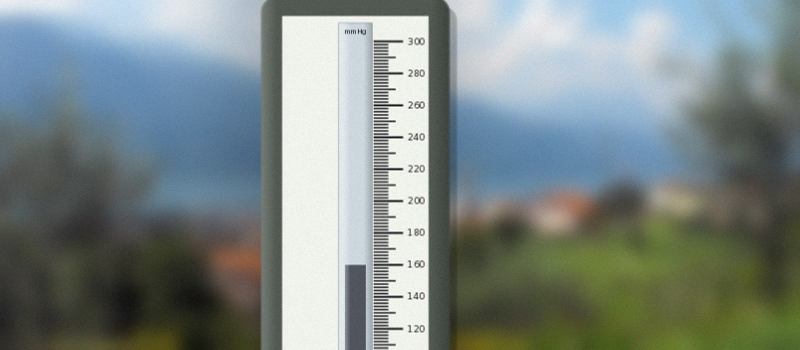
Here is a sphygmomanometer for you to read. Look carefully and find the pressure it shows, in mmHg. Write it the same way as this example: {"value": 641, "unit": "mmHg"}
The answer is {"value": 160, "unit": "mmHg"}
